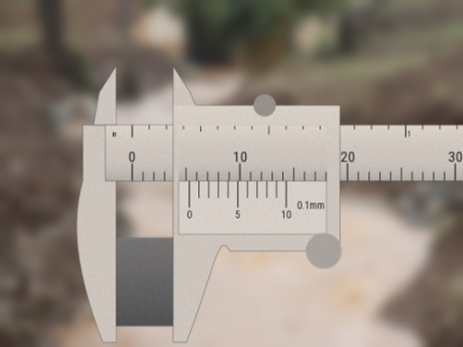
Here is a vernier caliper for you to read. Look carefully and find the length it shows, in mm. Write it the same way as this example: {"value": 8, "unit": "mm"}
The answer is {"value": 5.3, "unit": "mm"}
